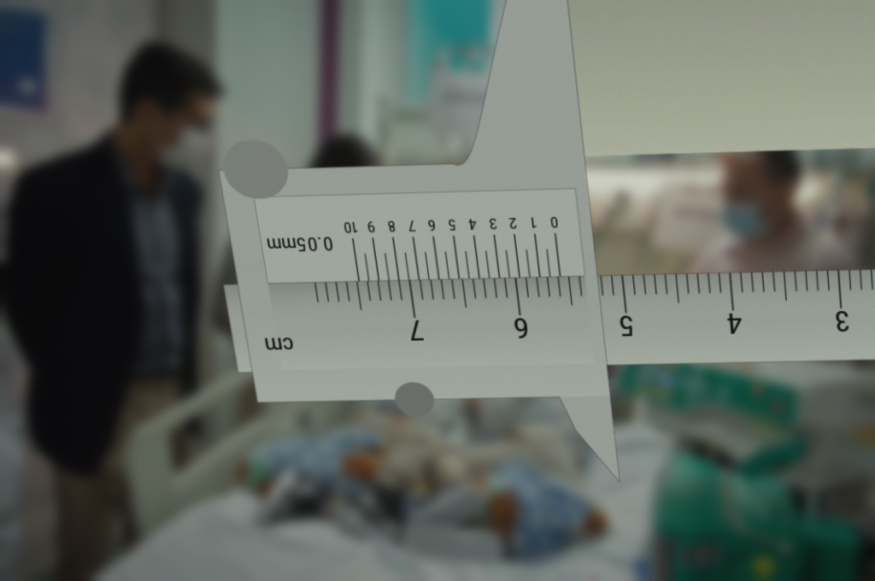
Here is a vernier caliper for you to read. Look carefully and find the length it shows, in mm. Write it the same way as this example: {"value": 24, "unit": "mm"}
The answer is {"value": 55.8, "unit": "mm"}
